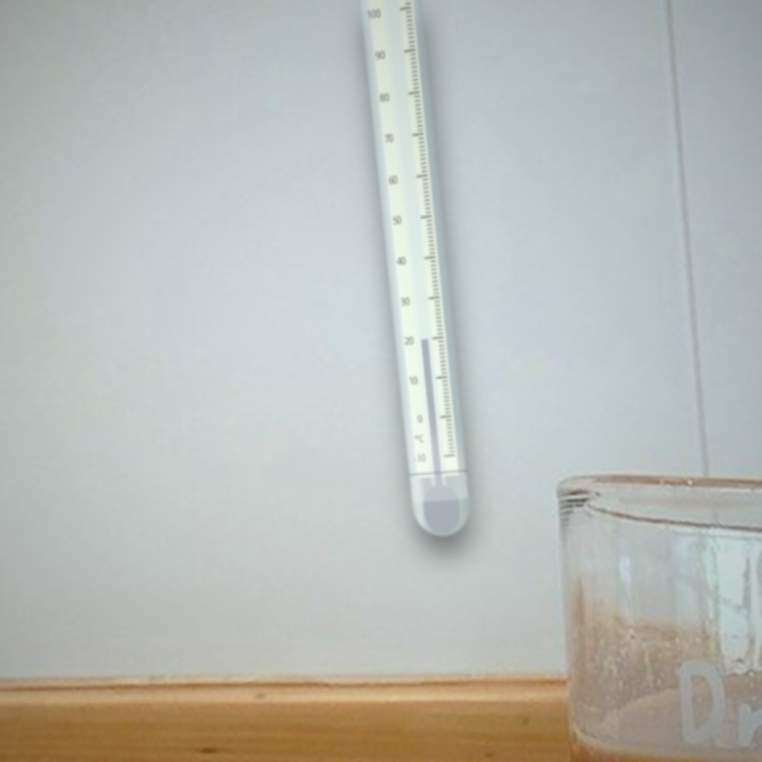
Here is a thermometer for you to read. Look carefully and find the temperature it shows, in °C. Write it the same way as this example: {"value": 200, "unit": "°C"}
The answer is {"value": 20, "unit": "°C"}
